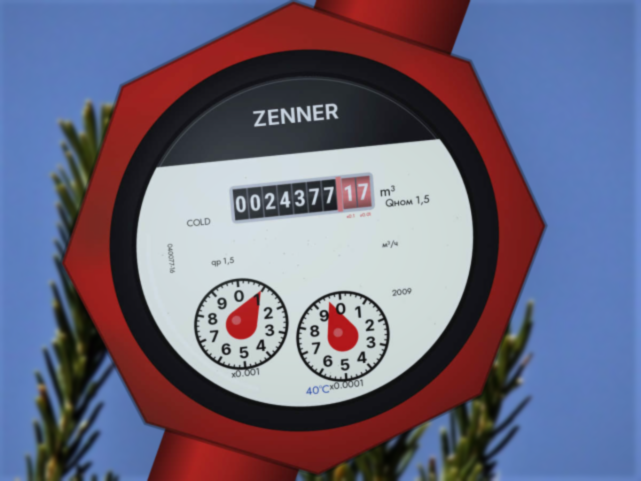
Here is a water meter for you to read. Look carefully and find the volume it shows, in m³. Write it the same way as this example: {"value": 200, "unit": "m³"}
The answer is {"value": 24377.1709, "unit": "m³"}
